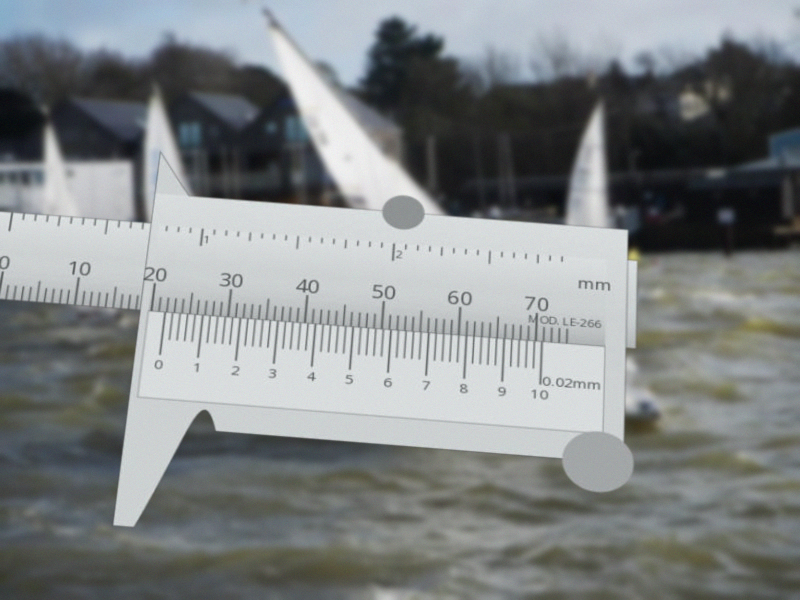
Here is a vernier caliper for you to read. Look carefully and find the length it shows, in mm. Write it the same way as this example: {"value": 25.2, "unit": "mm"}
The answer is {"value": 21.8, "unit": "mm"}
